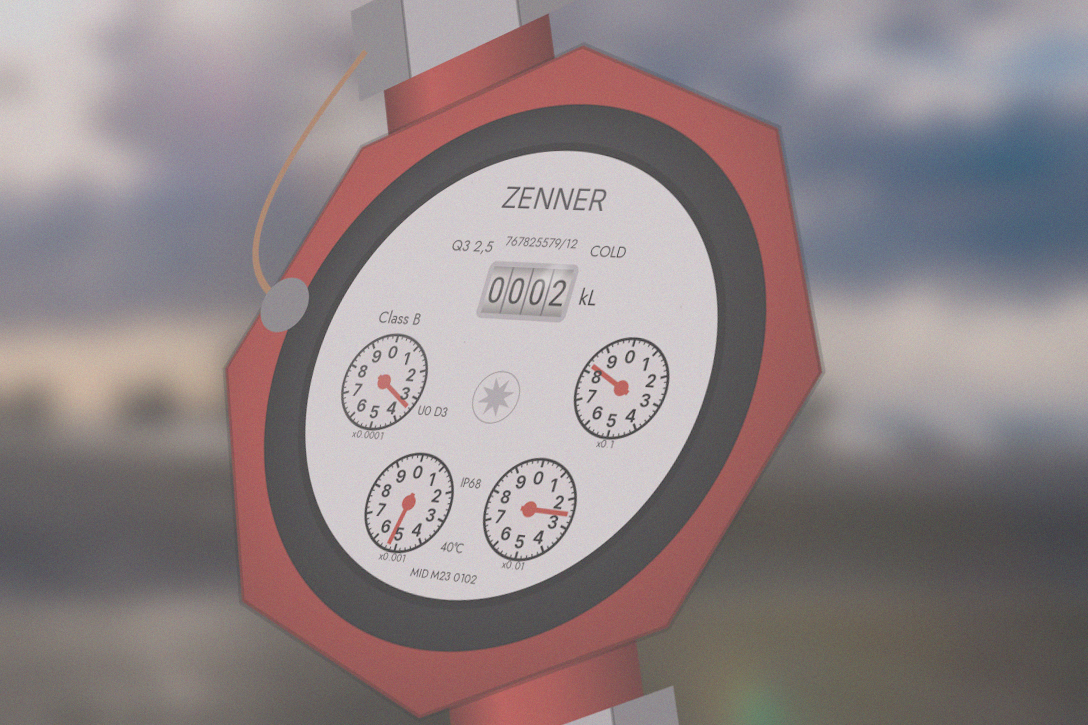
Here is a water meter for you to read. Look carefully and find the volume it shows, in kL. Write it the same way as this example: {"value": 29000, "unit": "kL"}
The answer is {"value": 2.8253, "unit": "kL"}
